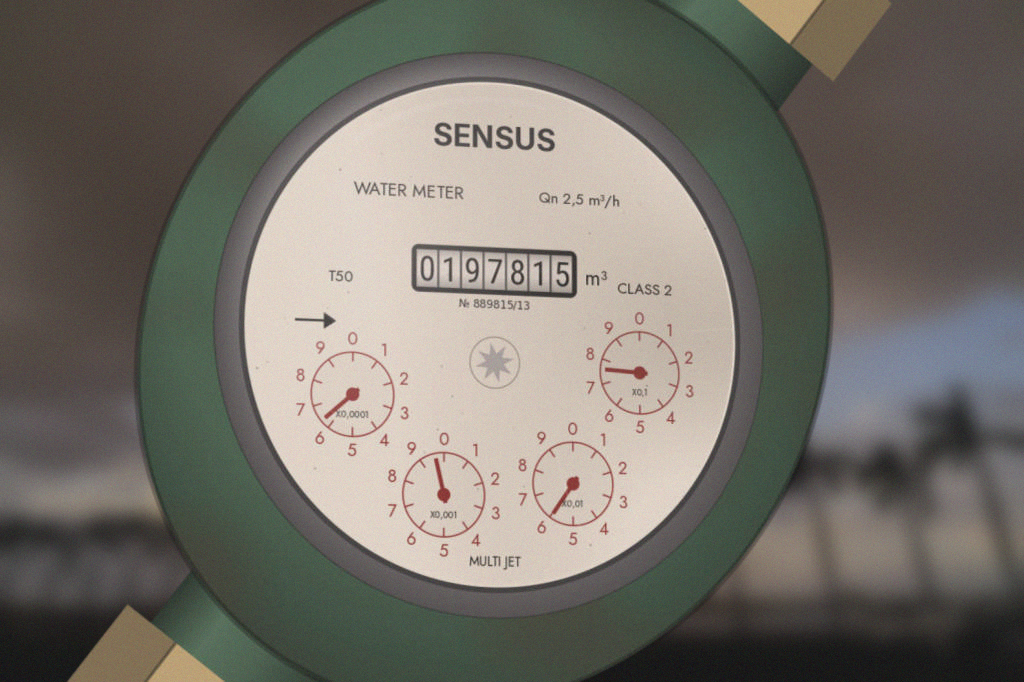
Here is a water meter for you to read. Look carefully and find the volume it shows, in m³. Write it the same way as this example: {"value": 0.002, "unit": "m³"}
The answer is {"value": 197815.7596, "unit": "m³"}
